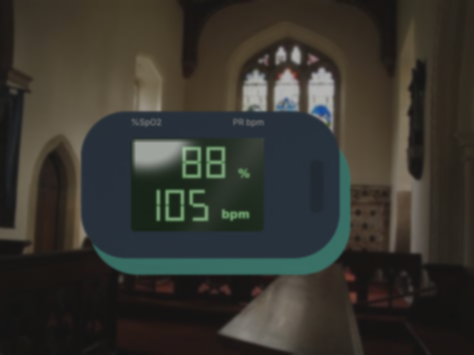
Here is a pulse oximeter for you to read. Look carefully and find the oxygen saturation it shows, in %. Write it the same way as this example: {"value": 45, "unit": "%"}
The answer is {"value": 88, "unit": "%"}
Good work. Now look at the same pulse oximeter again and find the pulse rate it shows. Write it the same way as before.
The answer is {"value": 105, "unit": "bpm"}
